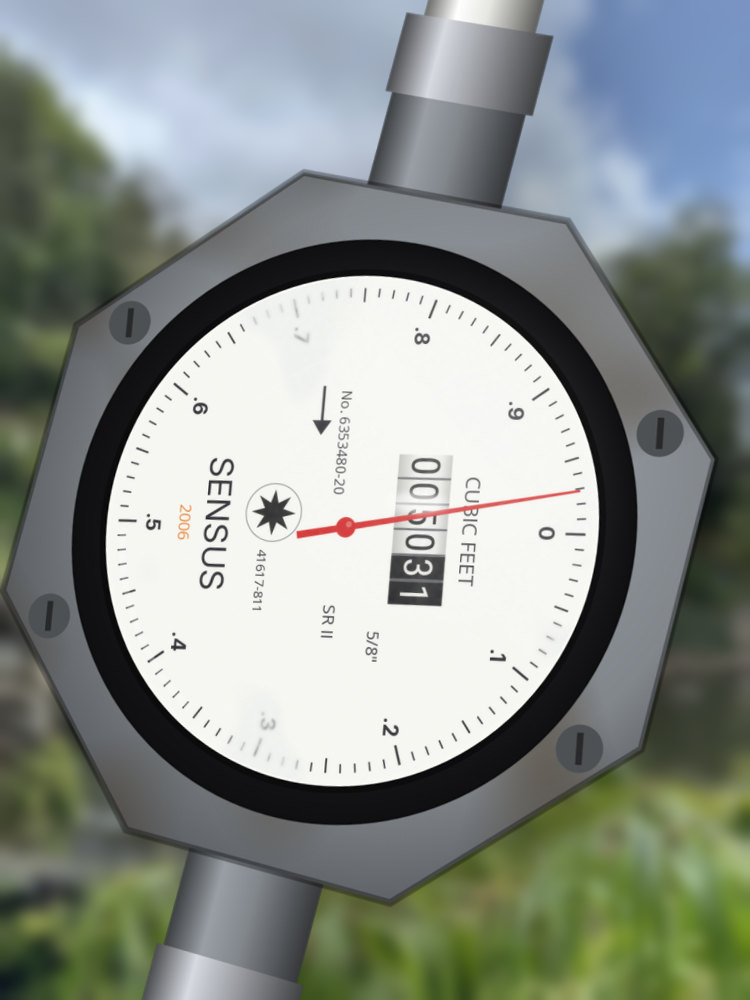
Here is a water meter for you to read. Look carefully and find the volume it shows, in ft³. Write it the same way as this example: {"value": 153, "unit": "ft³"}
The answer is {"value": 5030.97, "unit": "ft³"}
